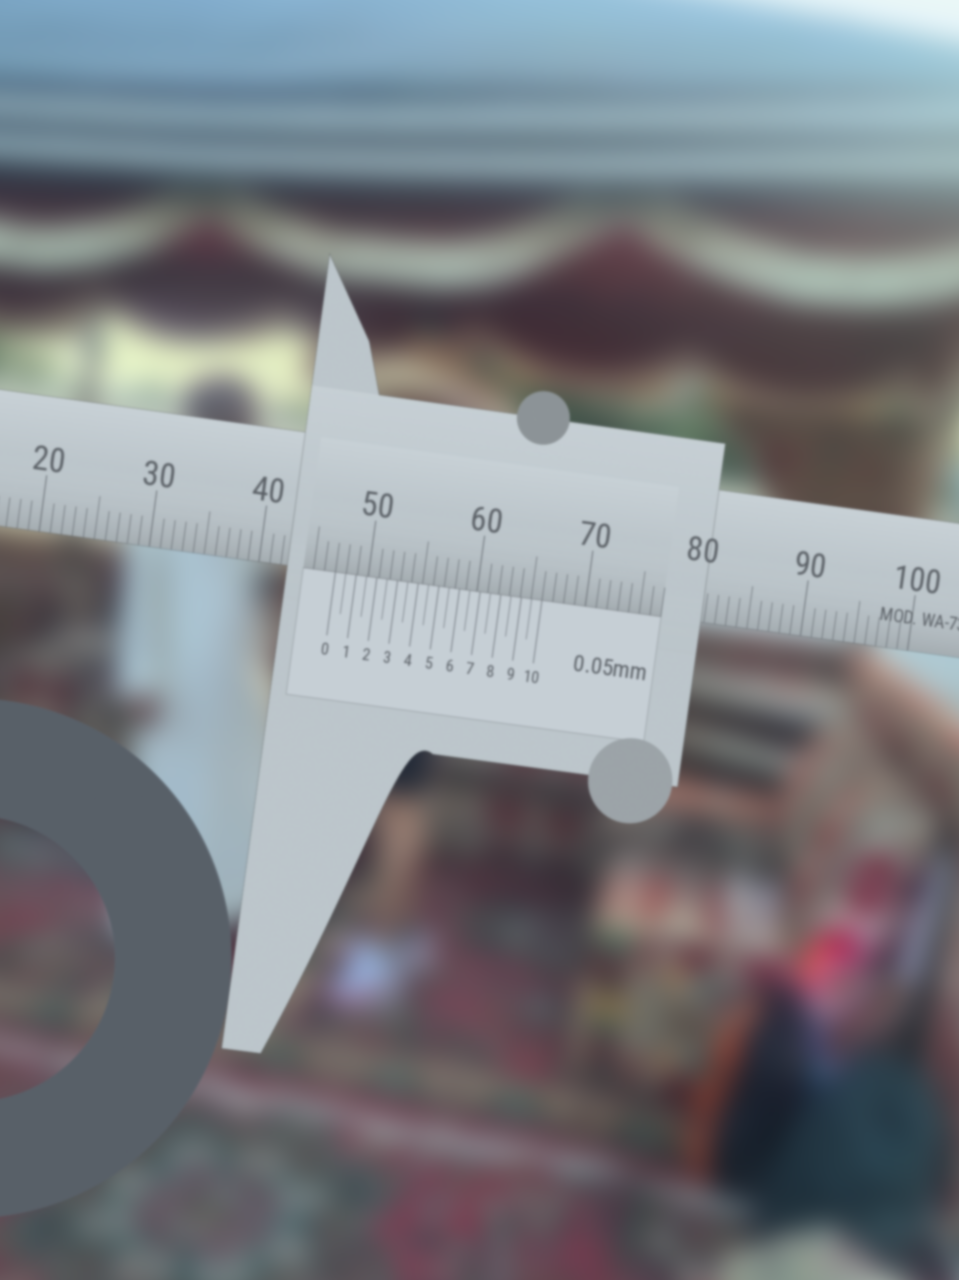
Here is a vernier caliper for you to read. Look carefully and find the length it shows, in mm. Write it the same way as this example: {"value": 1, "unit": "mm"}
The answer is {"value": 47.0, "unit": "mm"}
